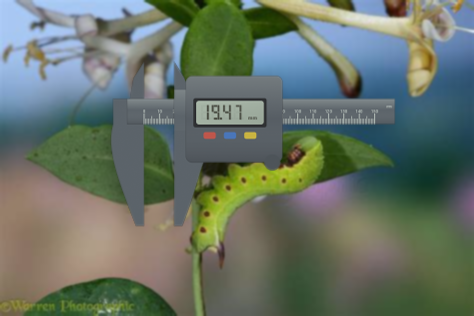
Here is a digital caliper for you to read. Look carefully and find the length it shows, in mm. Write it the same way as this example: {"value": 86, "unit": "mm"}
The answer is {"value": 19.47, "unit": "mm"}
